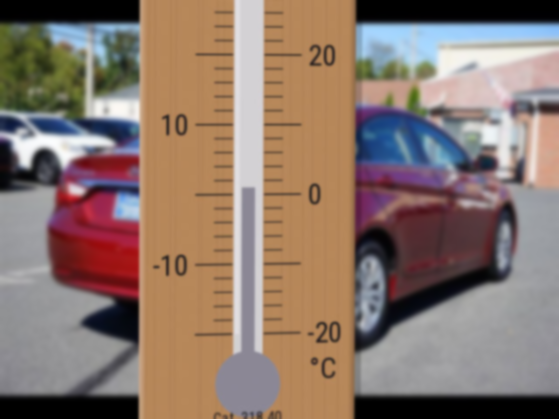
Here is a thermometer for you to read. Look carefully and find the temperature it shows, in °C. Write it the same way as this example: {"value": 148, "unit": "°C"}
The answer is {"value": 1, "unit": "°C"}
